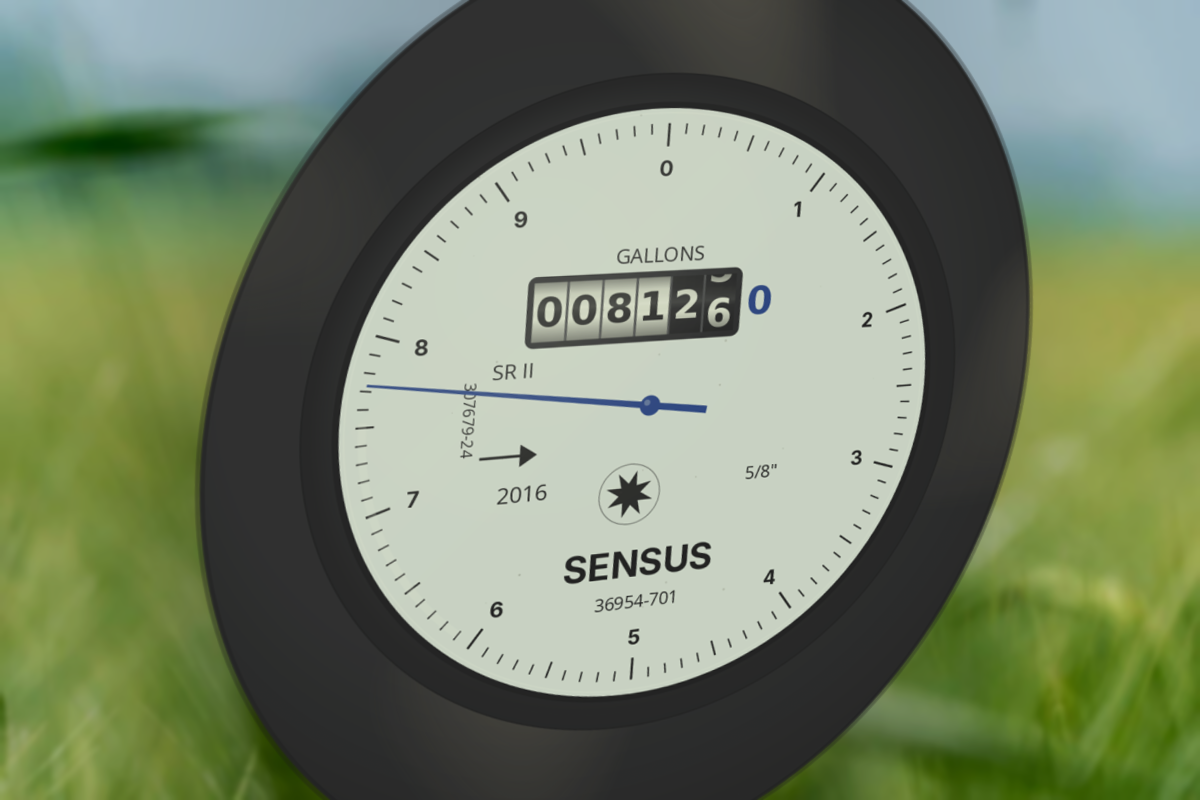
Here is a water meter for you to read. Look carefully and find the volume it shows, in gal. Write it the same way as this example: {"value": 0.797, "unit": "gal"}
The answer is {"value": 81257.7, "unit": "gal"}
